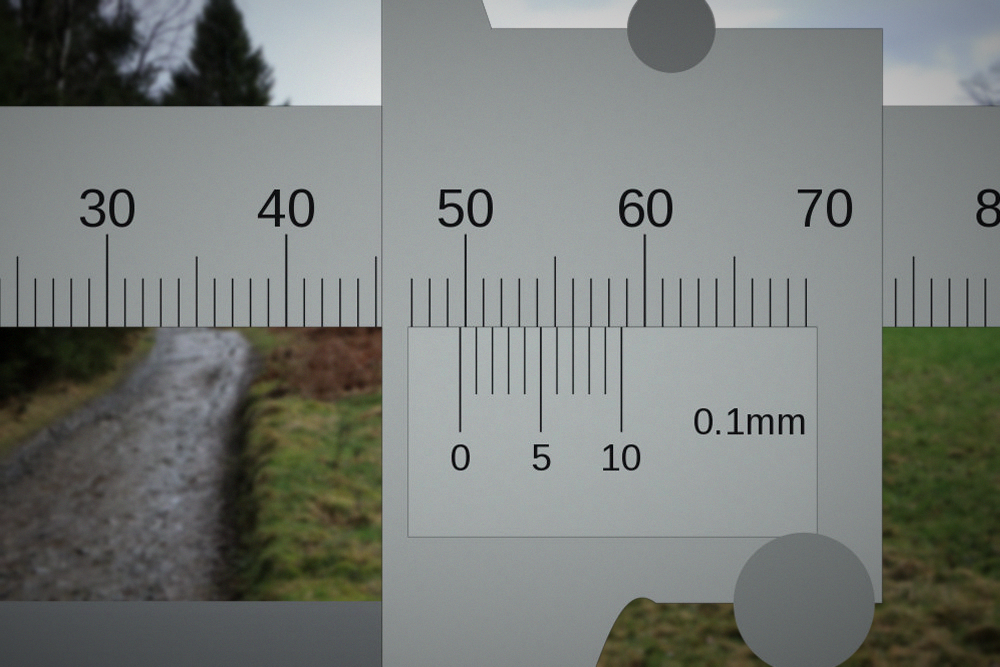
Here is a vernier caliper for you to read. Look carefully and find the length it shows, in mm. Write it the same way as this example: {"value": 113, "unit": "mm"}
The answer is {"value": 49.7, "unit": "mm"}
